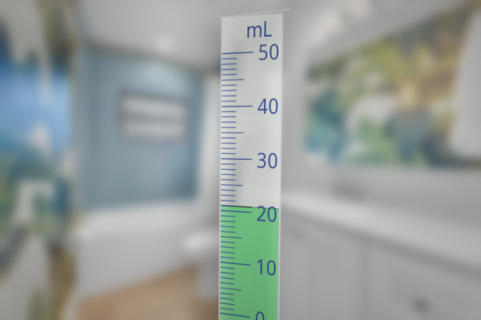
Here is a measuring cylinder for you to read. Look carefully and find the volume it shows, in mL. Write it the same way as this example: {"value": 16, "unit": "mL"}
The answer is {"value": 21, "unit": "mL"}
